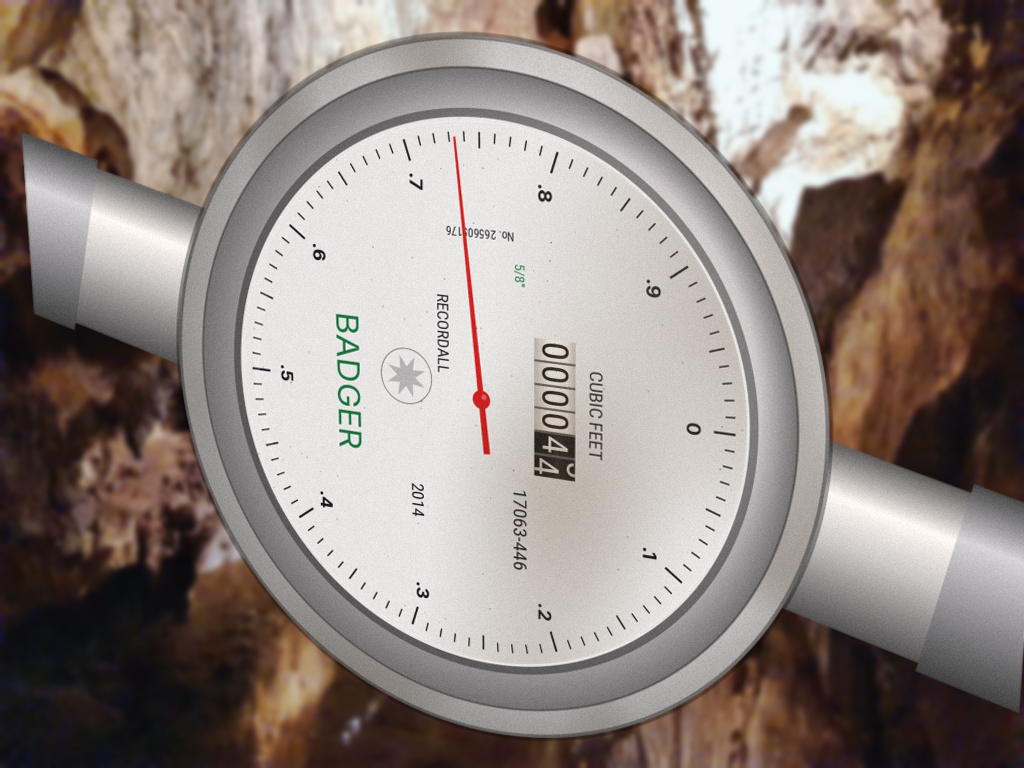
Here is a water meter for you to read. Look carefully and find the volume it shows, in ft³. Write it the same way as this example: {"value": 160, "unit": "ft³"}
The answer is {"value": 43.73, "unit": "ft³"}
